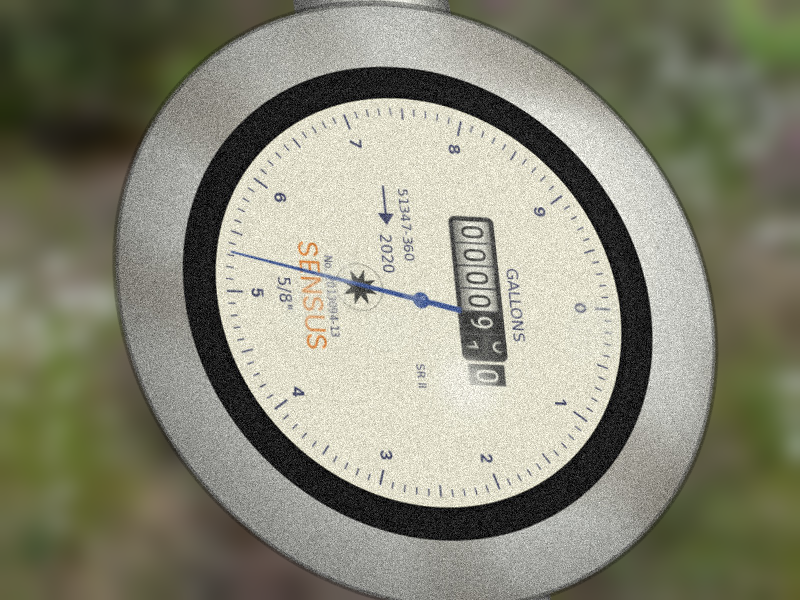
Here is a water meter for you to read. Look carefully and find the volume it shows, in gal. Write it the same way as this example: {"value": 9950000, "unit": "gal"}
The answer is {"value": 905.3, "unit": "gal"}
